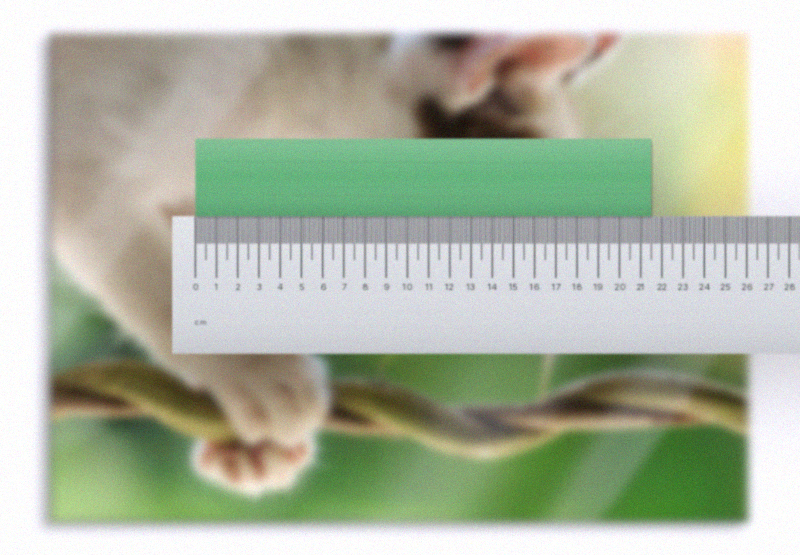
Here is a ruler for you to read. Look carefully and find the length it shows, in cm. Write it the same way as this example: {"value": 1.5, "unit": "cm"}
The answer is {"value": 21.5, "unit": "cm"}
